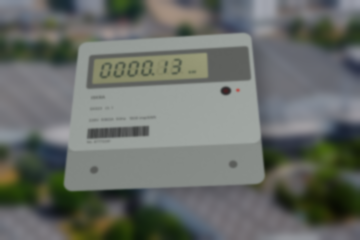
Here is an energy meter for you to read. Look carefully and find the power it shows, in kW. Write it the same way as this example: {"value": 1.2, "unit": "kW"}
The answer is {"value": 0.13, "unit": "kW"}
